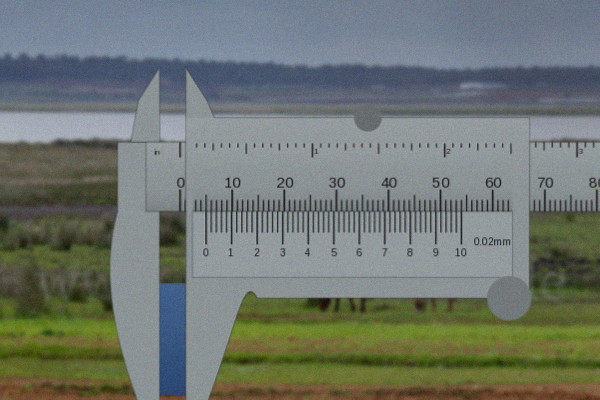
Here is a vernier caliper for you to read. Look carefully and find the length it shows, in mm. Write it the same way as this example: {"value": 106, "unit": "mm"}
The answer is {"value": 5.0, "unit": "mm"}
